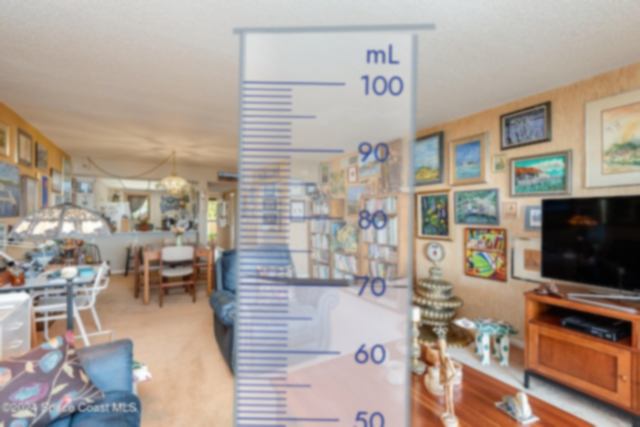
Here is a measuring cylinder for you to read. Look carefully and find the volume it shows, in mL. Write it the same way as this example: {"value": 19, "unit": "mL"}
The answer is {"value": 70, "unit": "mL"}
